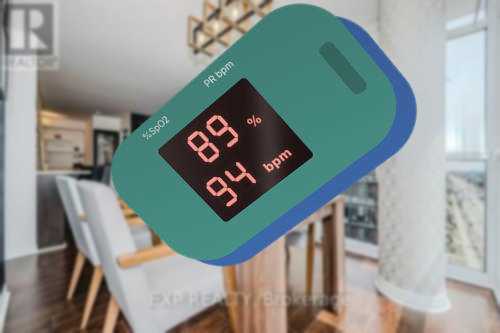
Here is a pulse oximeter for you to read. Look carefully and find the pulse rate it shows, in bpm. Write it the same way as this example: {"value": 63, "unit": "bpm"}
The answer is {"value": 94, "unit": "bpm"}
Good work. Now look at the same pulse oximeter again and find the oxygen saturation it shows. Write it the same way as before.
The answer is {"value": 89, "unit": "%"}
